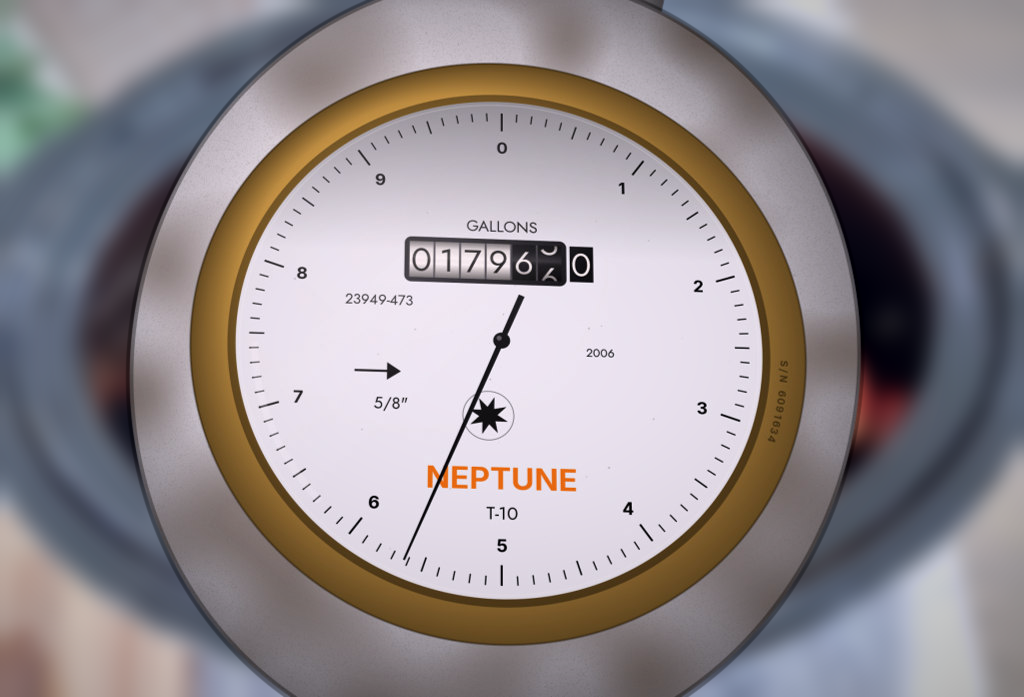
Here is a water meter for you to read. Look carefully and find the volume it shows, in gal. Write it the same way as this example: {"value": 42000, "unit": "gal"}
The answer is {"value": 179655.6, "unit": "gal"}
